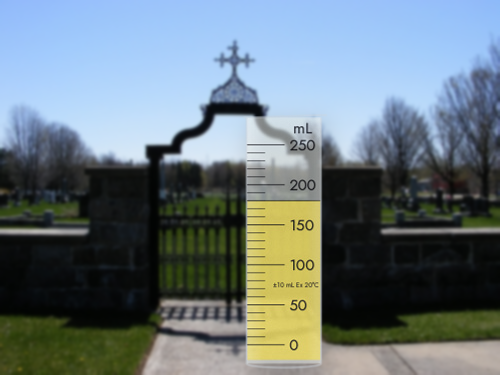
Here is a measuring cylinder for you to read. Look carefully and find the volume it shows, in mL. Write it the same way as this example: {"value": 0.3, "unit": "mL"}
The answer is {"value": 180, "unit": "mL"}
